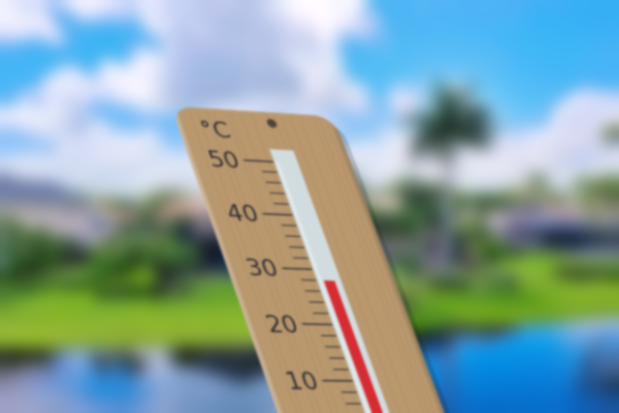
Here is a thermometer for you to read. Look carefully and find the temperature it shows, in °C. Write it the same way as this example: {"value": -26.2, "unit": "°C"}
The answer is {"value": 28, "unit": "°C"}
